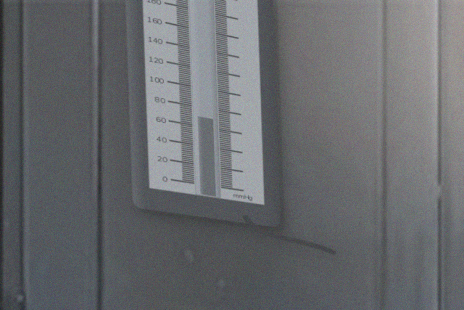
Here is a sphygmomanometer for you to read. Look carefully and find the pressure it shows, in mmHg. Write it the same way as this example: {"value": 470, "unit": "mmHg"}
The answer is {"value": 70, "unit": "mmHg"}
